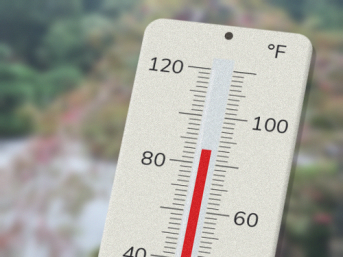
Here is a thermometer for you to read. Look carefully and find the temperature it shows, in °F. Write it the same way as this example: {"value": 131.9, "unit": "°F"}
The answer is {"value": 86, "unit": "°F"}
